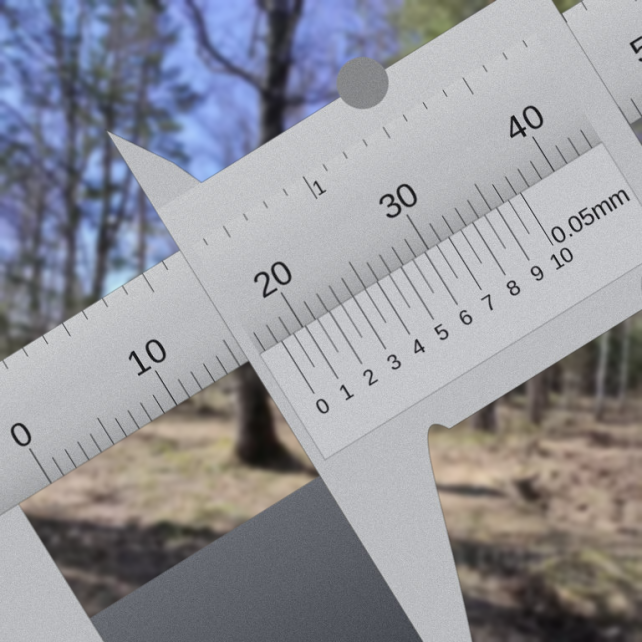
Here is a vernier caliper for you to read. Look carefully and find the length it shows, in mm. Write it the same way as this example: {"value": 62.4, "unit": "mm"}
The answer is {"value": 18.3, "unit": "mm"}
